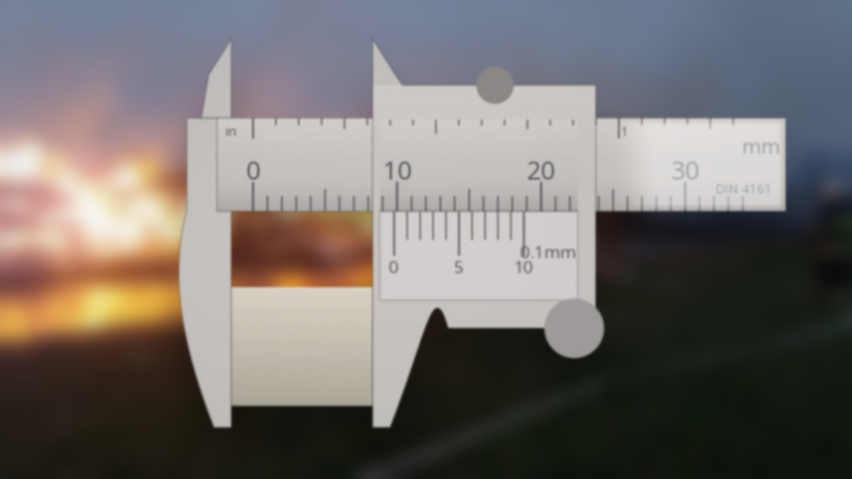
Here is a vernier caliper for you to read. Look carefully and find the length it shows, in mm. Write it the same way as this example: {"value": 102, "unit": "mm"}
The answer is {"value": 9.8, "unit": "mm"}
